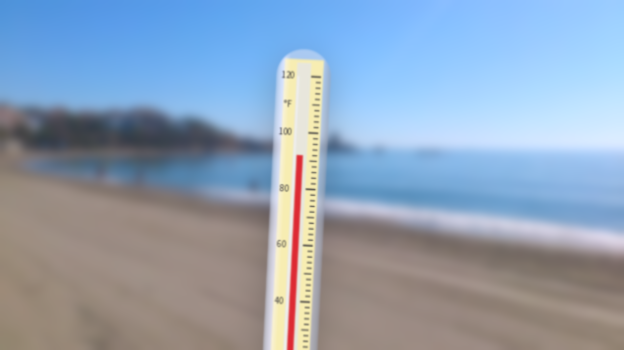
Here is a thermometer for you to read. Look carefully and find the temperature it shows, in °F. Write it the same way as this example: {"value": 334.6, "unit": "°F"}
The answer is {"value": 92, "unit": "°F"}
